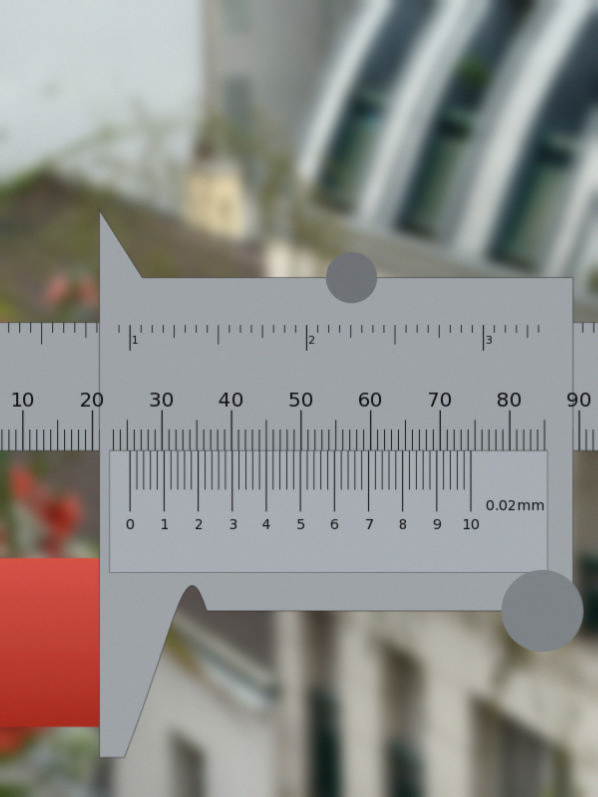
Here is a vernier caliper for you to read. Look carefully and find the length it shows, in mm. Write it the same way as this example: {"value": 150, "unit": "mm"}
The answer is {"value": 25.4, "unit": "mm"}
